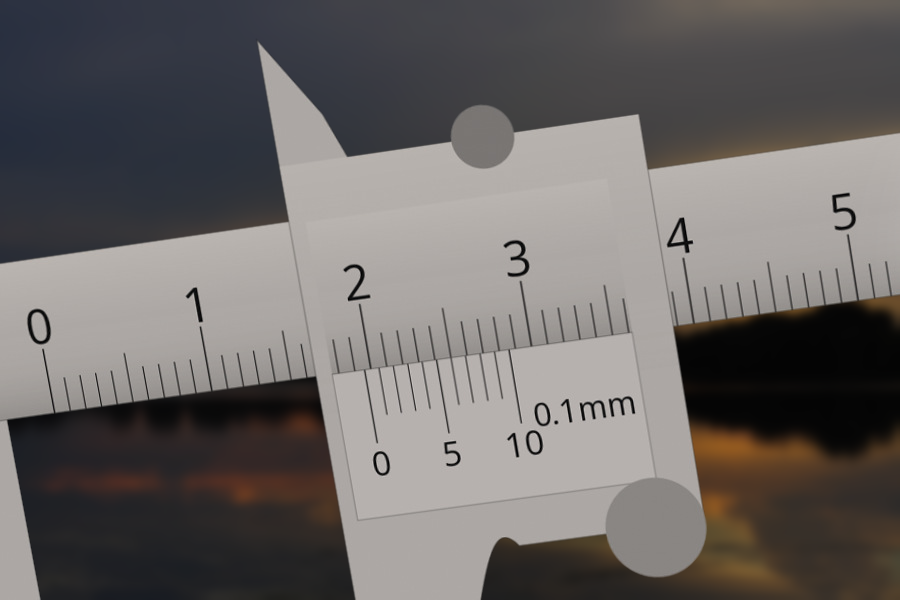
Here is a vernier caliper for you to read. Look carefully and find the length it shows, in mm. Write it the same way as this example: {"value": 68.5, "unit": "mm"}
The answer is {"value": 19.6, "unit": "mm"}
